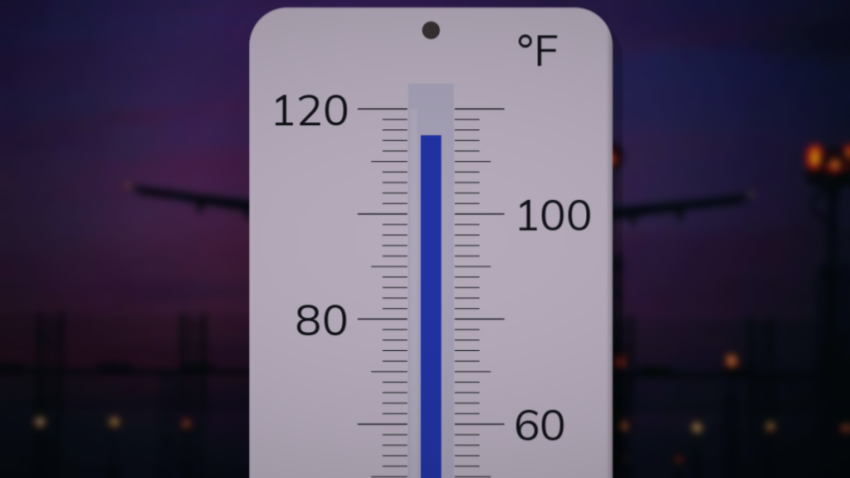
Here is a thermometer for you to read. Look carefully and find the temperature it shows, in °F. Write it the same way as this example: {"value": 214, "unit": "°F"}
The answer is {"value": 115, "unit": "°F"}
